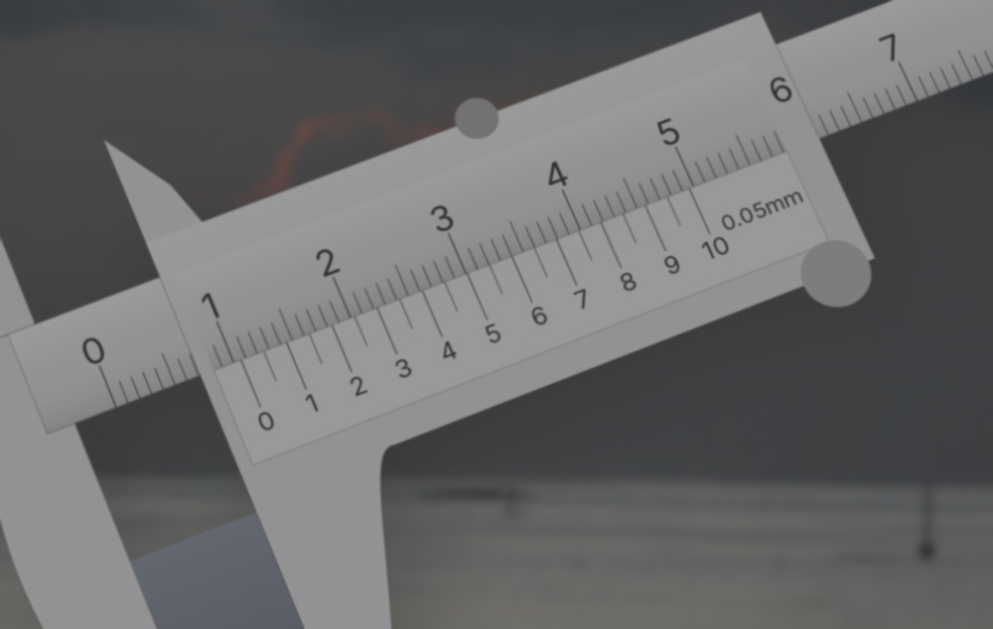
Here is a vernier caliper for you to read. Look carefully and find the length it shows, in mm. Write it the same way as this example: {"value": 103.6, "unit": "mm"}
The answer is {"value": 10.6, "unit": "mm"}
